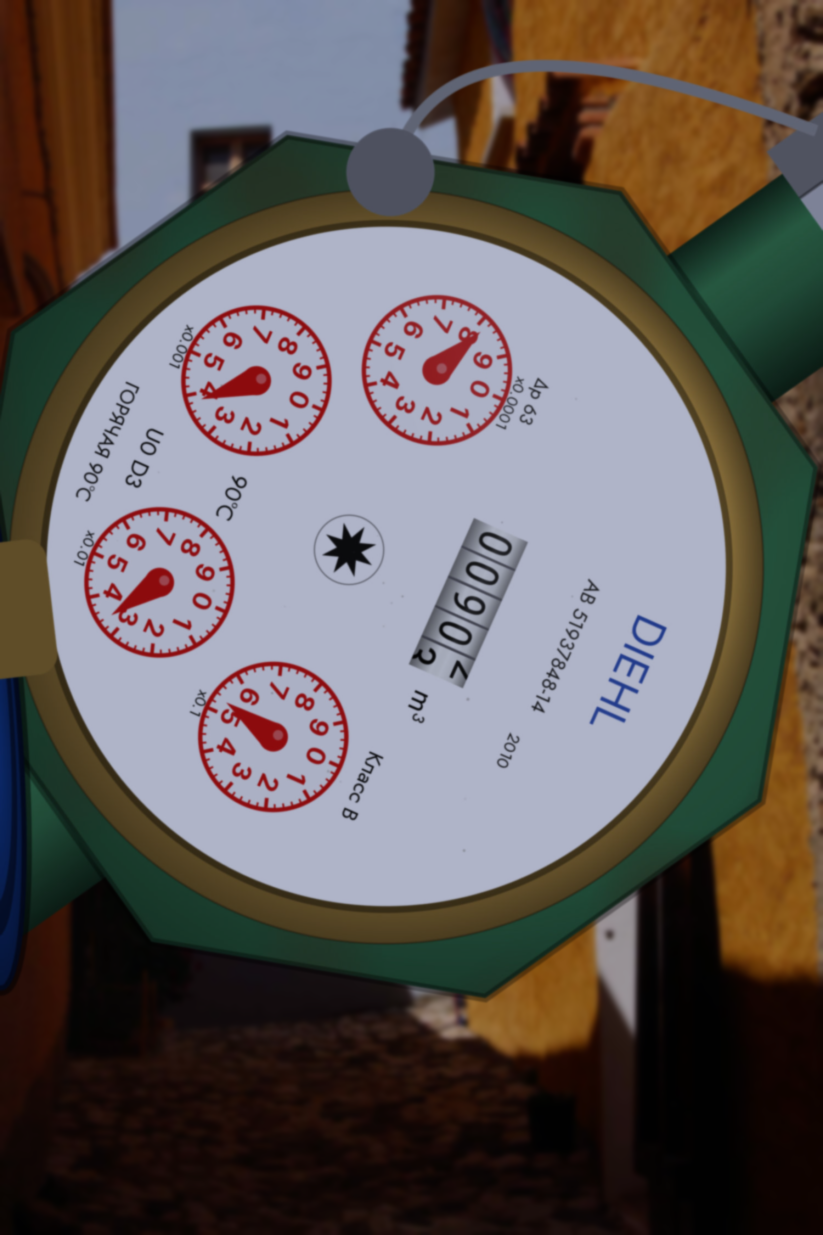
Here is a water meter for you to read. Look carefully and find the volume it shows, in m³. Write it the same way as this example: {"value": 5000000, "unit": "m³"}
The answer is {"value": 902.5338, "unit": "m³"}
